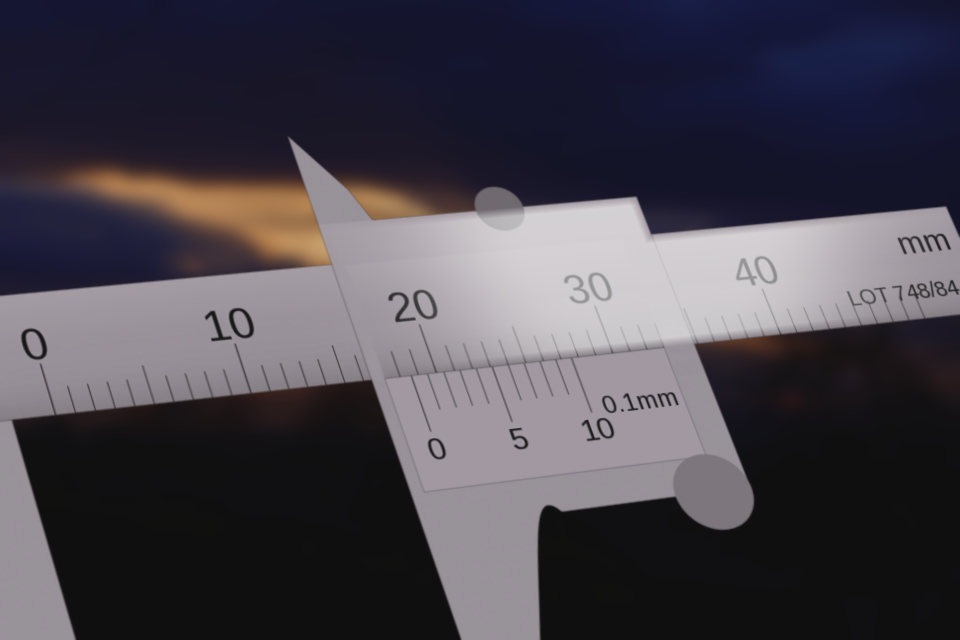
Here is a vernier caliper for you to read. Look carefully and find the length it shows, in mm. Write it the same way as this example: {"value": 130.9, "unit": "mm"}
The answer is {"value": 18.6, "unit": "mm"}
